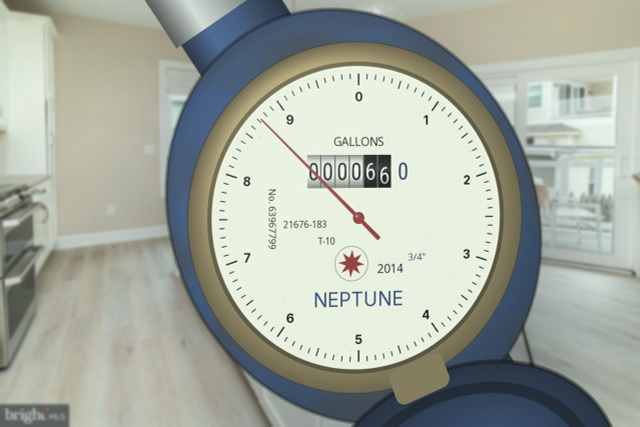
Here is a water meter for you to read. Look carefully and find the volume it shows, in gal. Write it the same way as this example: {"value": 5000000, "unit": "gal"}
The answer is {"value": 658.7, "unit": "gal"}
